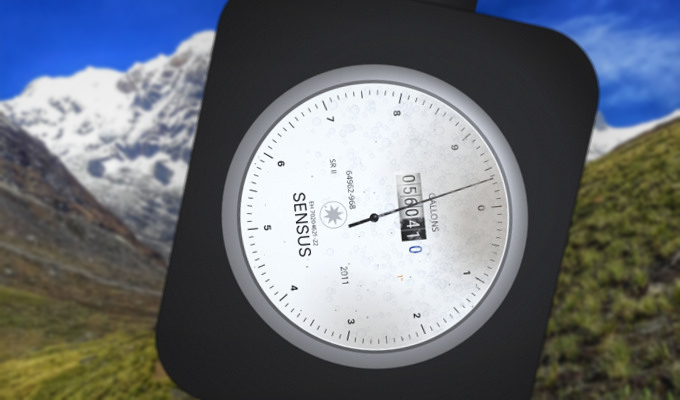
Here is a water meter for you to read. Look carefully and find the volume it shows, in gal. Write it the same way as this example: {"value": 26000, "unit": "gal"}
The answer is {"value": 560409.6, "unit": "gal"}
